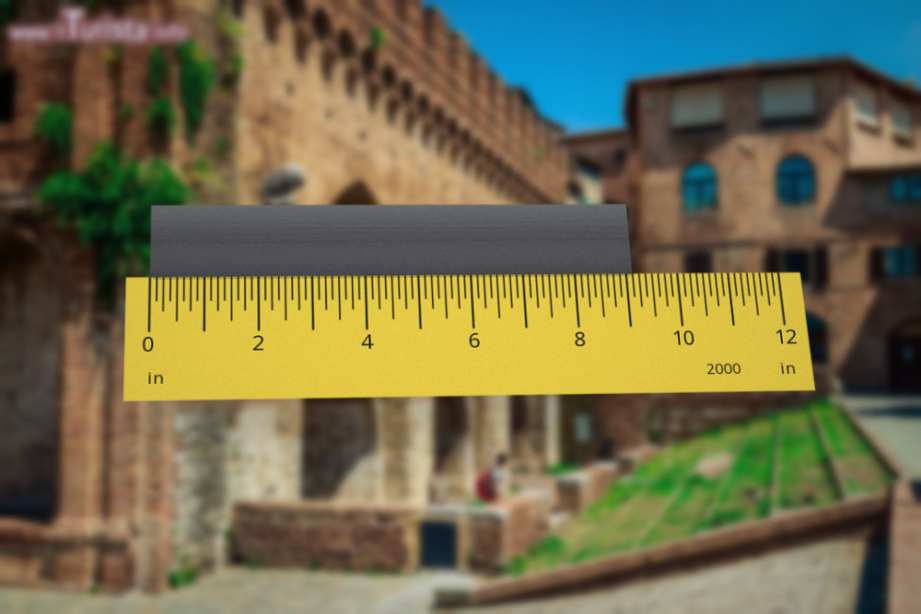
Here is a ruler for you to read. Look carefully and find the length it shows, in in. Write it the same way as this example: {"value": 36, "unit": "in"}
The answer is {"value": 9.125, "unit": "in"}
